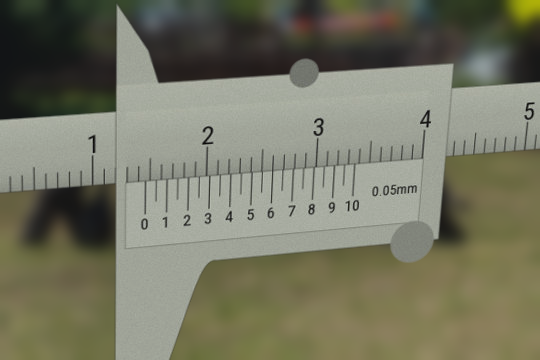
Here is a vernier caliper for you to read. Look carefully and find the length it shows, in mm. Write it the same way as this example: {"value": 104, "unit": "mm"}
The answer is {"value": 14.6, "unit": "mm"}
